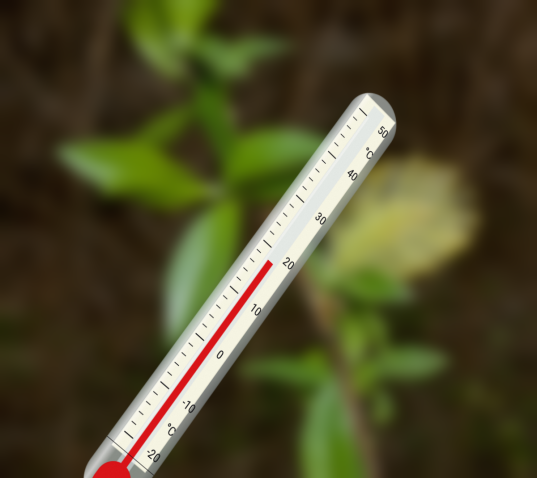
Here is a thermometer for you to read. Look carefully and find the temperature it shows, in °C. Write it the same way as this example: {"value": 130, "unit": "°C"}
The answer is {"value": 18, "unit": "°C"}
